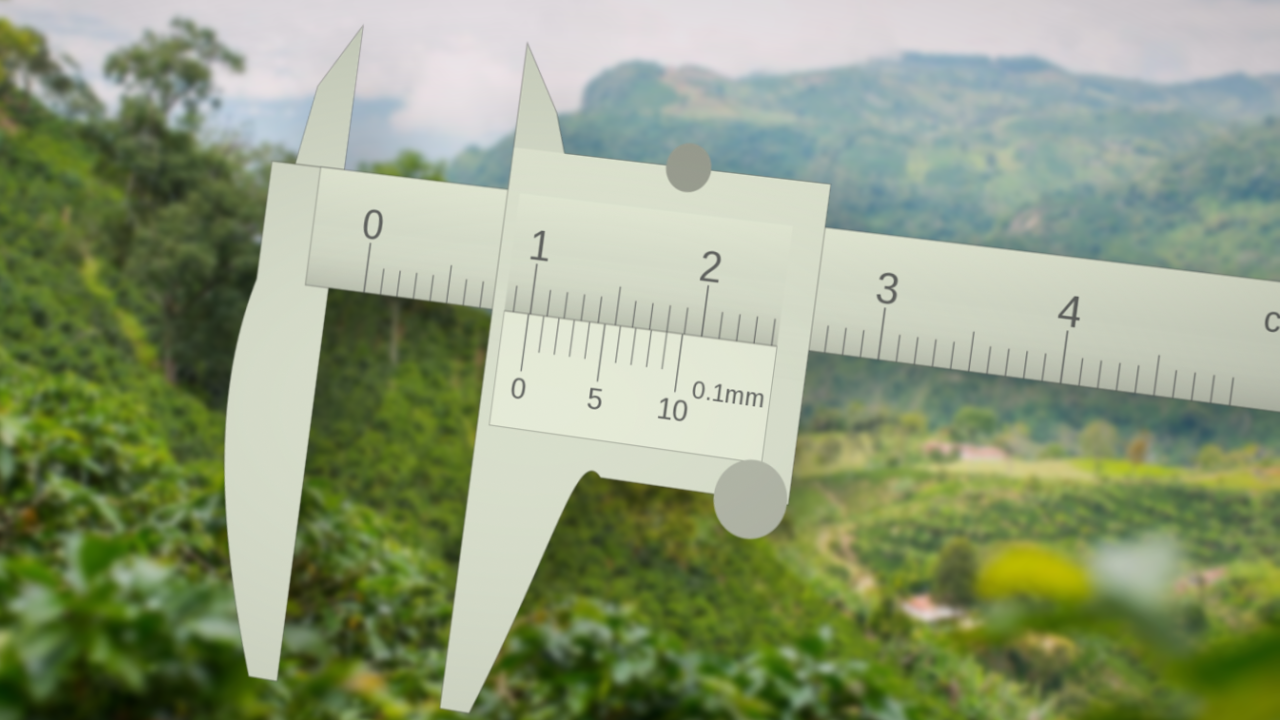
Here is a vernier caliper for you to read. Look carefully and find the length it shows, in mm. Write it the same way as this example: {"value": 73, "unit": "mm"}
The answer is {"value": 9.9, "unit": "mm"}
